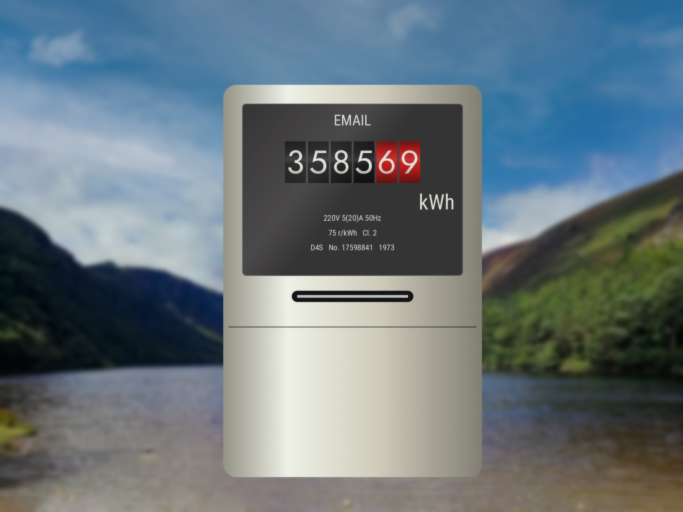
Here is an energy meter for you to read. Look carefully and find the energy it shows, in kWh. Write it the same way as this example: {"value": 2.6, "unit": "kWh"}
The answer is {"value": 3585.69, "unit": "kWh"}
